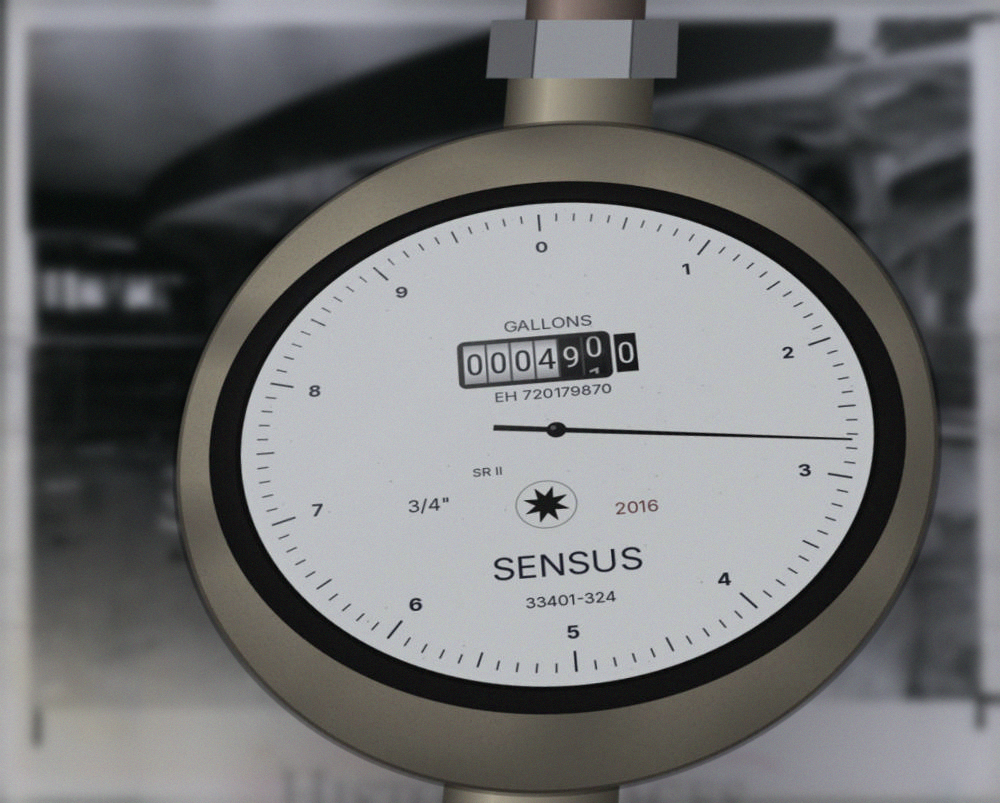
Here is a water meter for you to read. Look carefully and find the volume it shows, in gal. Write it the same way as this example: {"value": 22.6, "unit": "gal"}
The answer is {"value": 4902.7, "unit": "gal"}
